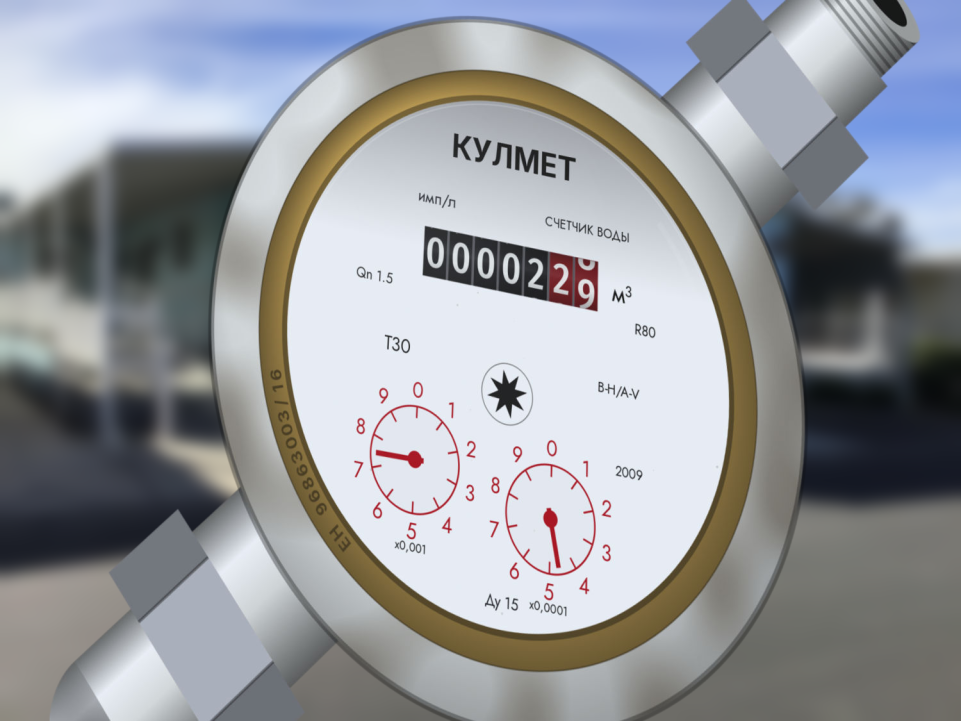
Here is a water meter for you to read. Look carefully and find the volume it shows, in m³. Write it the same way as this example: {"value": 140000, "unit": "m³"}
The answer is {"value": 2.2874, "unit": "m³"}
